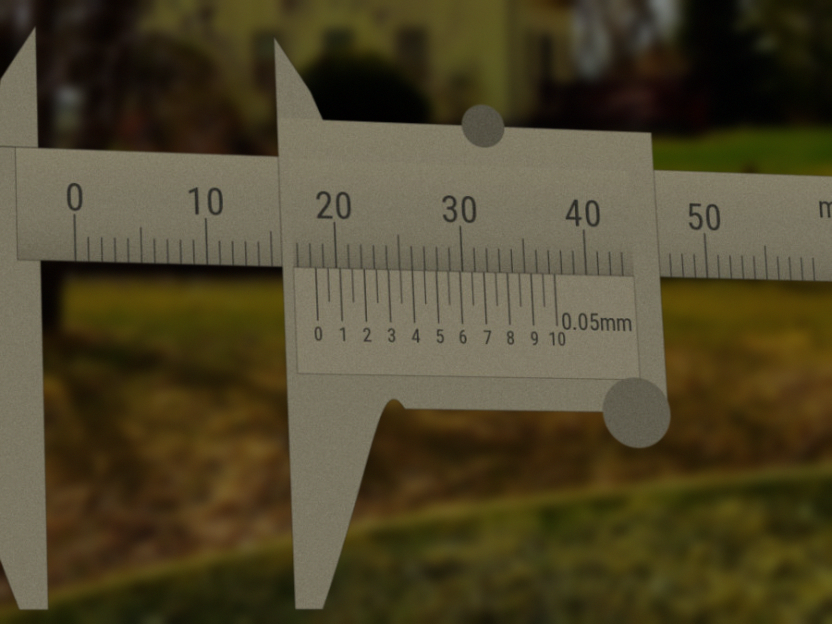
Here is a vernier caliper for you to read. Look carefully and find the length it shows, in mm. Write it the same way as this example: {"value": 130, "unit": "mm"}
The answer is {"value": 18.4, "unit": "mm"}
